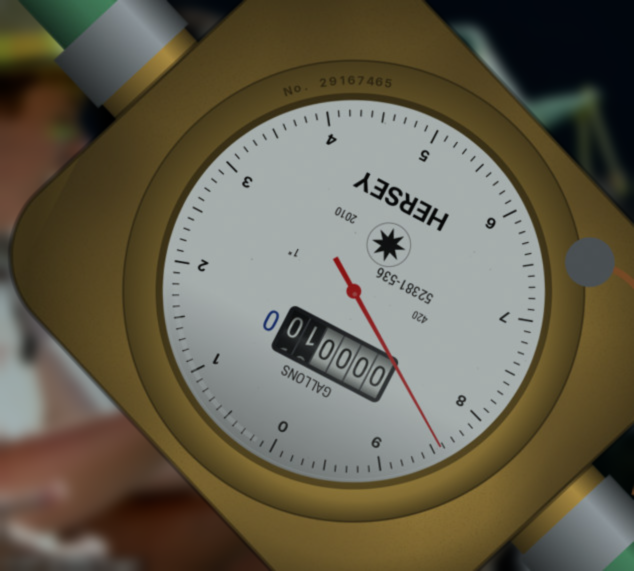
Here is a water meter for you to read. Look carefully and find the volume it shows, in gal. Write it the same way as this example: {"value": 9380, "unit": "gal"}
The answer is {"value": 98.4, "unit": "gal"}
